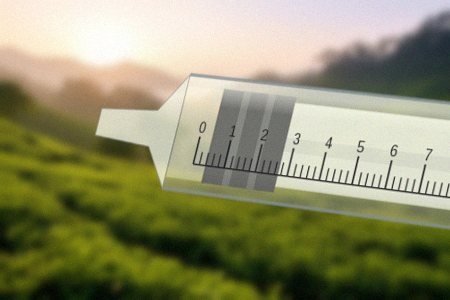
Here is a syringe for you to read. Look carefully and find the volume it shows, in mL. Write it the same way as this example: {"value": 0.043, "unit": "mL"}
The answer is {"value": 0.4, "unit": "mL"}
